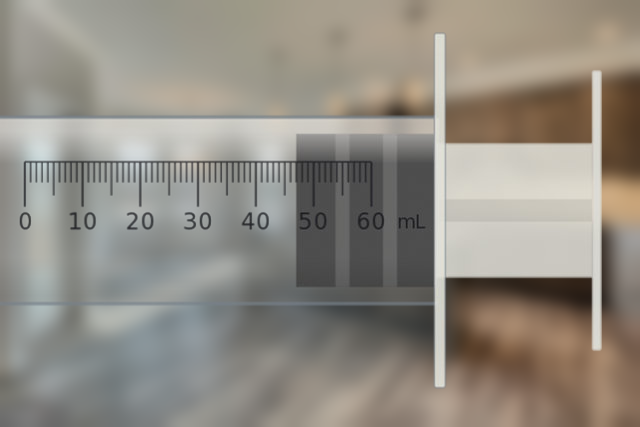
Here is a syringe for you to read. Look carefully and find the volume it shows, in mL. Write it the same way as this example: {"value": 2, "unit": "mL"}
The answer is {"value": 47, "unit": "mL"}
